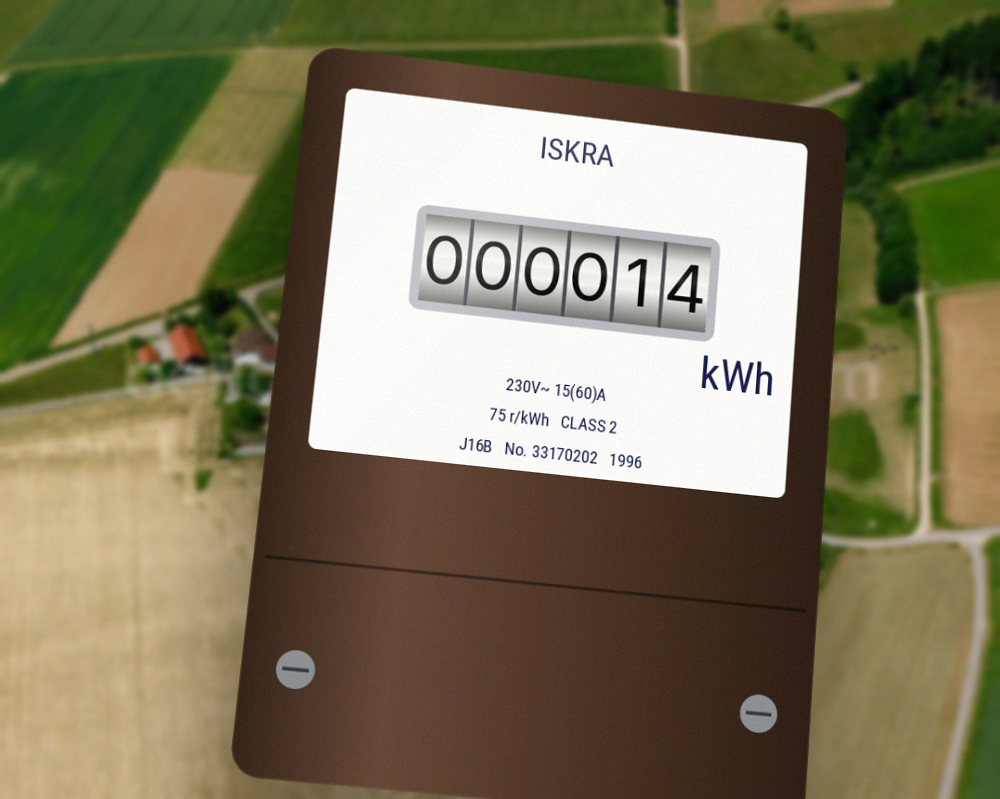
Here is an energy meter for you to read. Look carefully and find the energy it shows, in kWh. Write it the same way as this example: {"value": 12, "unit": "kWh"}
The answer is {"value": 14, "unit": "kWh"}
